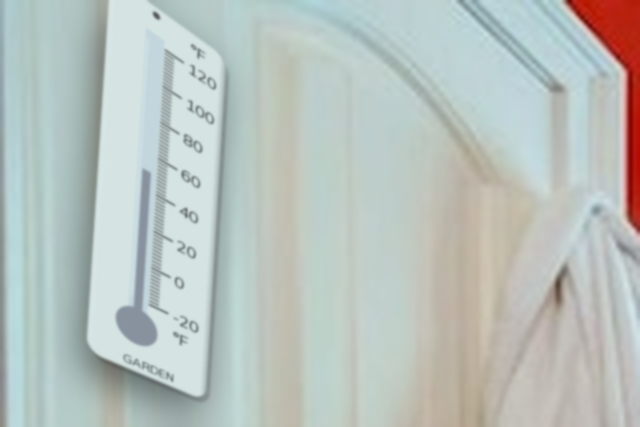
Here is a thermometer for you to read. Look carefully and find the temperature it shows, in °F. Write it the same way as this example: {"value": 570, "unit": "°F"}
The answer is {"value": 50, "unit": "°F"}
